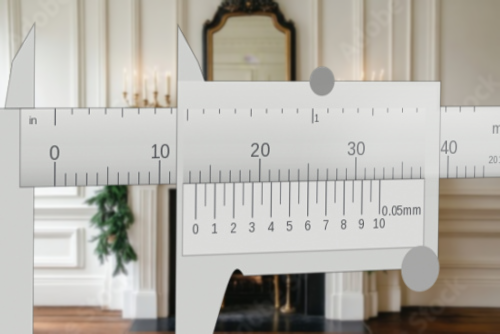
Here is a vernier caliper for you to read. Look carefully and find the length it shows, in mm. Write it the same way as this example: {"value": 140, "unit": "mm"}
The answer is {"value": 13.6, "unit": "mm"}
